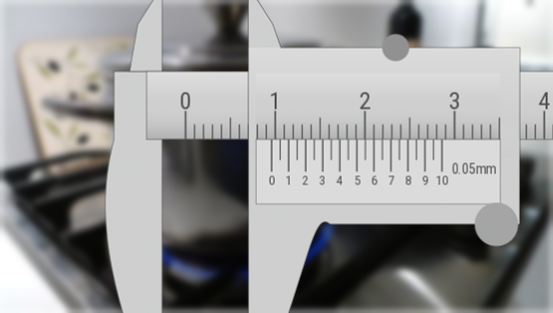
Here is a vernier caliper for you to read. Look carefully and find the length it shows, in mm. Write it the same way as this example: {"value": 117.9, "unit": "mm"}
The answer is {"value": 9.6, "unit": "mm"}
